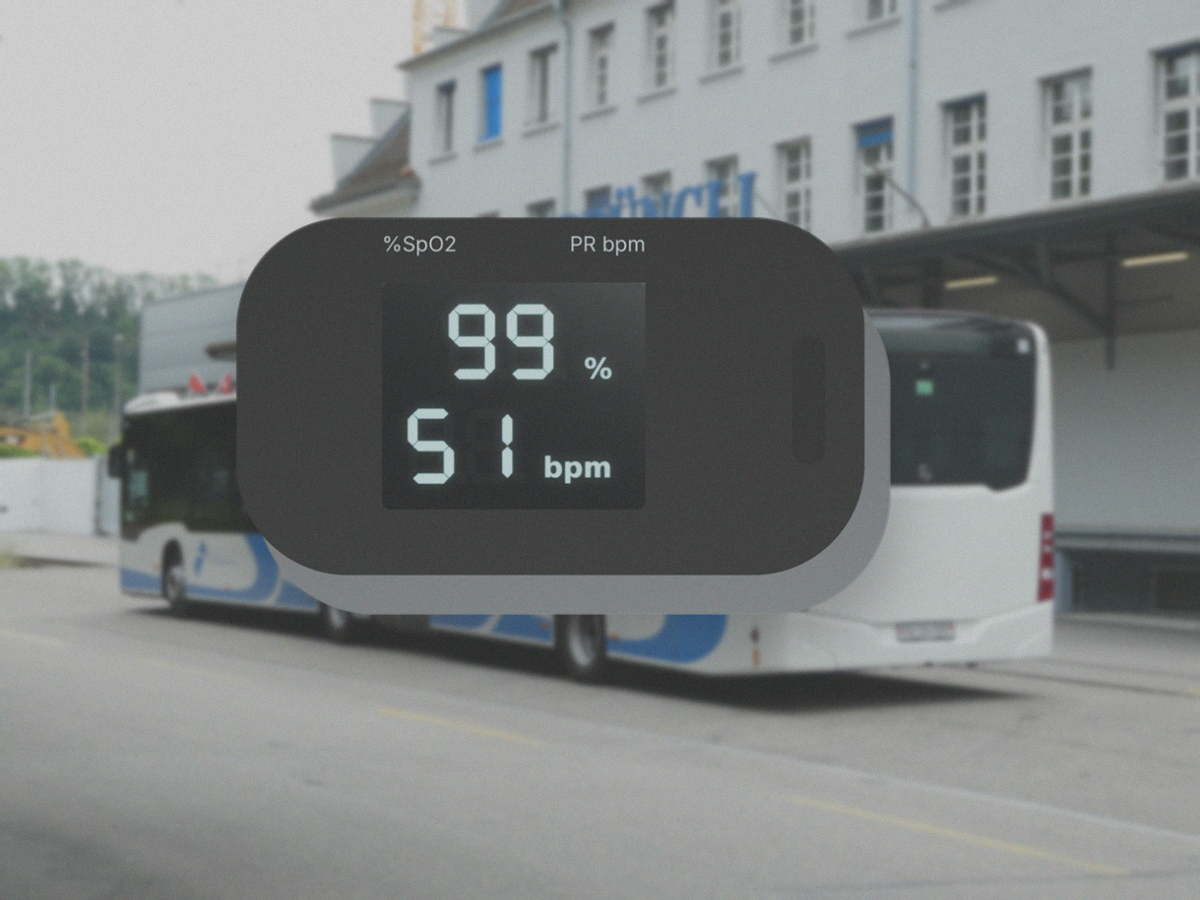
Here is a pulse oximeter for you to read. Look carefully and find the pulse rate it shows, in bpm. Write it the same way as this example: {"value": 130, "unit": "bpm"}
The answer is {"value": 51, "unit": "bpm"}
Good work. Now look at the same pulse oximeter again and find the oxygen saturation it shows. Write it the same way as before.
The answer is {"value": 99, "unit": "%"}
